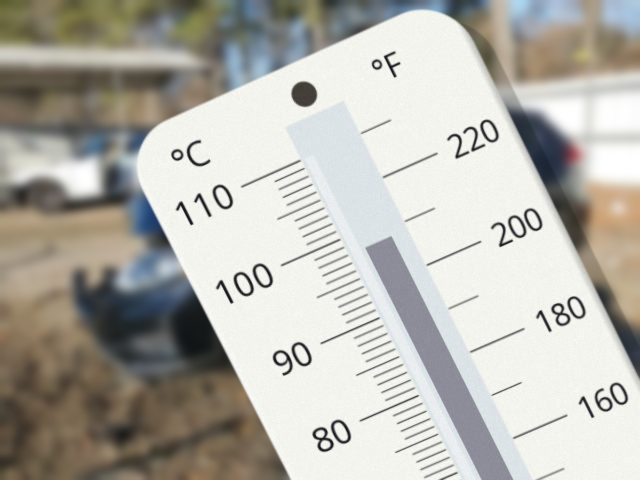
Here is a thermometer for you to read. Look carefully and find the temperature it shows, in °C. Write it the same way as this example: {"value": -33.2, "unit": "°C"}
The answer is {"value": 98, "unit": "°C"}
